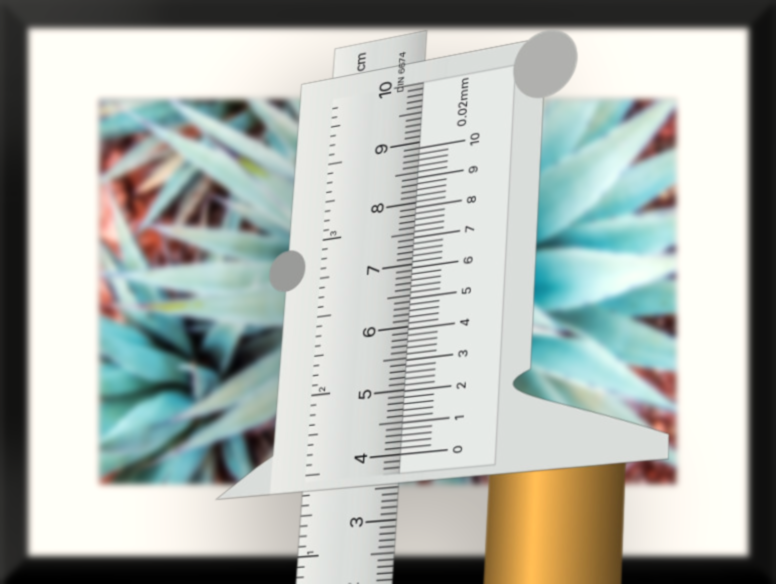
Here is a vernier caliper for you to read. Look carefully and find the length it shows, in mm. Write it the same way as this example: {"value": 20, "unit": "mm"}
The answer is {"value": 40.0, "unit": "mm"}
